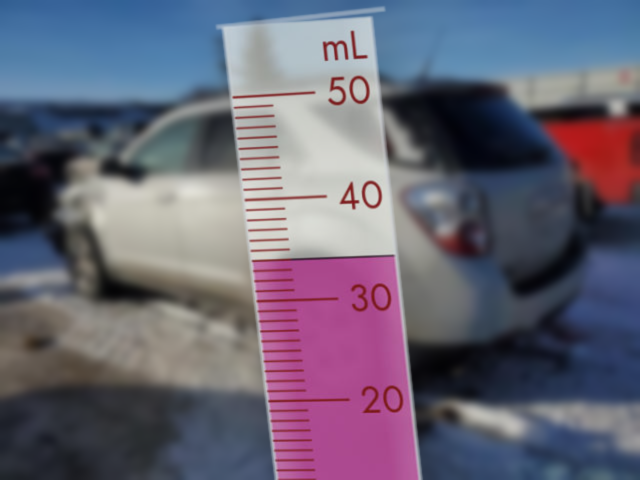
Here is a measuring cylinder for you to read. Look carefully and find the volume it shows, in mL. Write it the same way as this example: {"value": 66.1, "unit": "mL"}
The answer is {"value": 34, "unit": "mL"}
